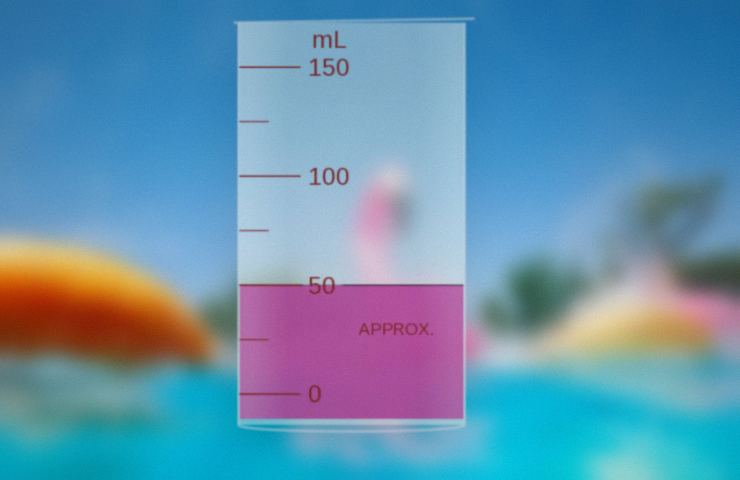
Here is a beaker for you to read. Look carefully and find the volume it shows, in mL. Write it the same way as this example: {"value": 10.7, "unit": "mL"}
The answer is {"value": 50, "unit": "mL"}
